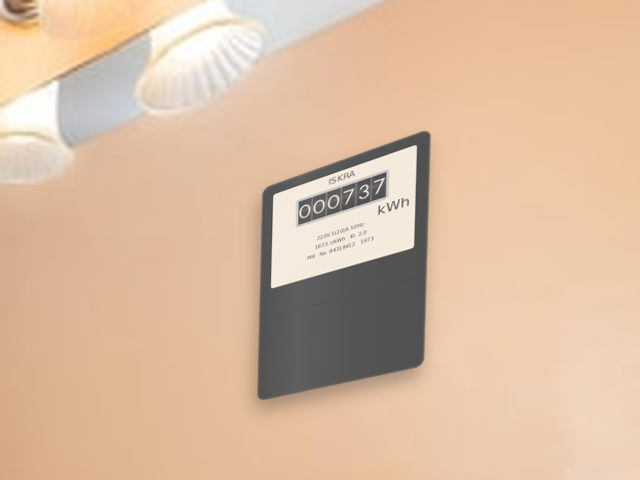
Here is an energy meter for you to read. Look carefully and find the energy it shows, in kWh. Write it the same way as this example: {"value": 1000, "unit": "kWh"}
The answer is {"value": 737, "unit": "kWh"}
